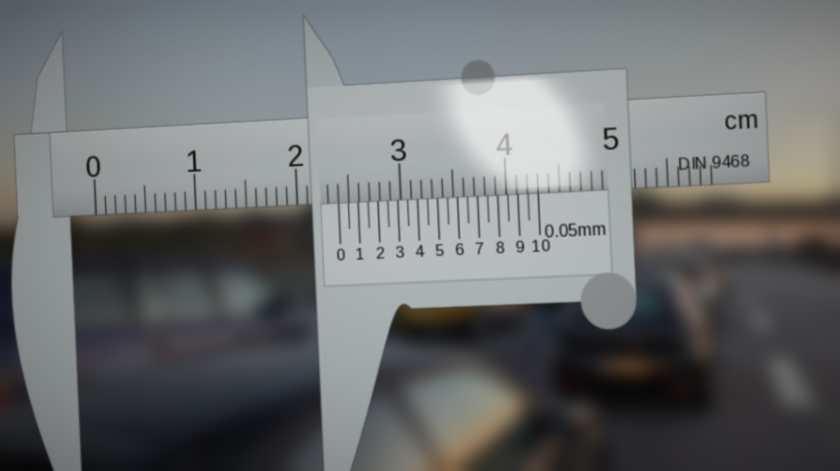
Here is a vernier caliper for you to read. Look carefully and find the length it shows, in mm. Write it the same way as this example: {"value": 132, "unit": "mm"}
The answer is {"value": 24.0, "unit": "mm"}
